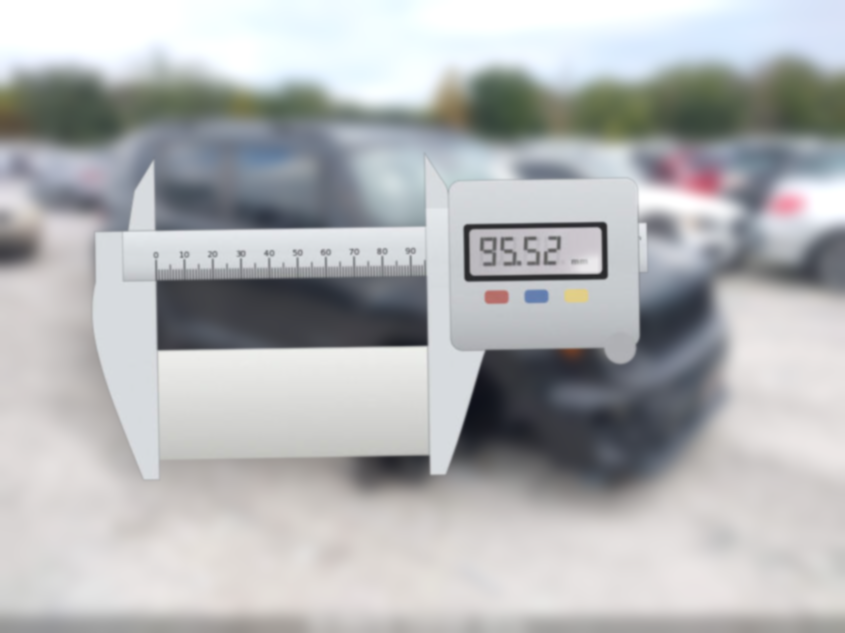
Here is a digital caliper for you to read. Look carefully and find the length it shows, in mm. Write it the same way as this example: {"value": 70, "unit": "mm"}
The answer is {"value": 95.52, "unit": "mm"}
